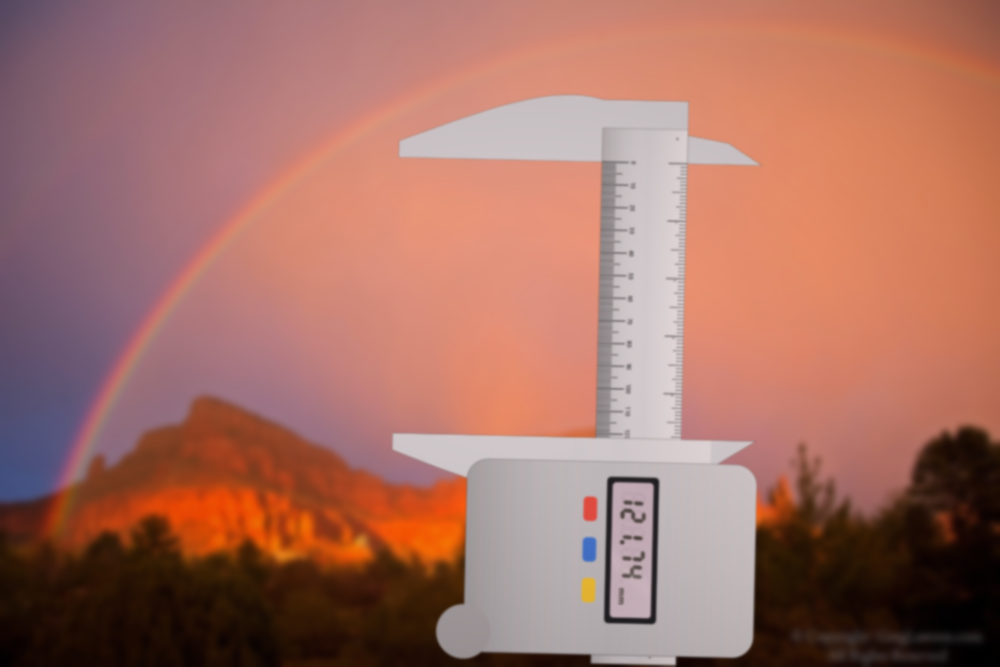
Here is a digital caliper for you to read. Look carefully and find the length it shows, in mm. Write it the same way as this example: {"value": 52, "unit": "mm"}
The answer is {"value": 121.74, "unit": "mm"}
